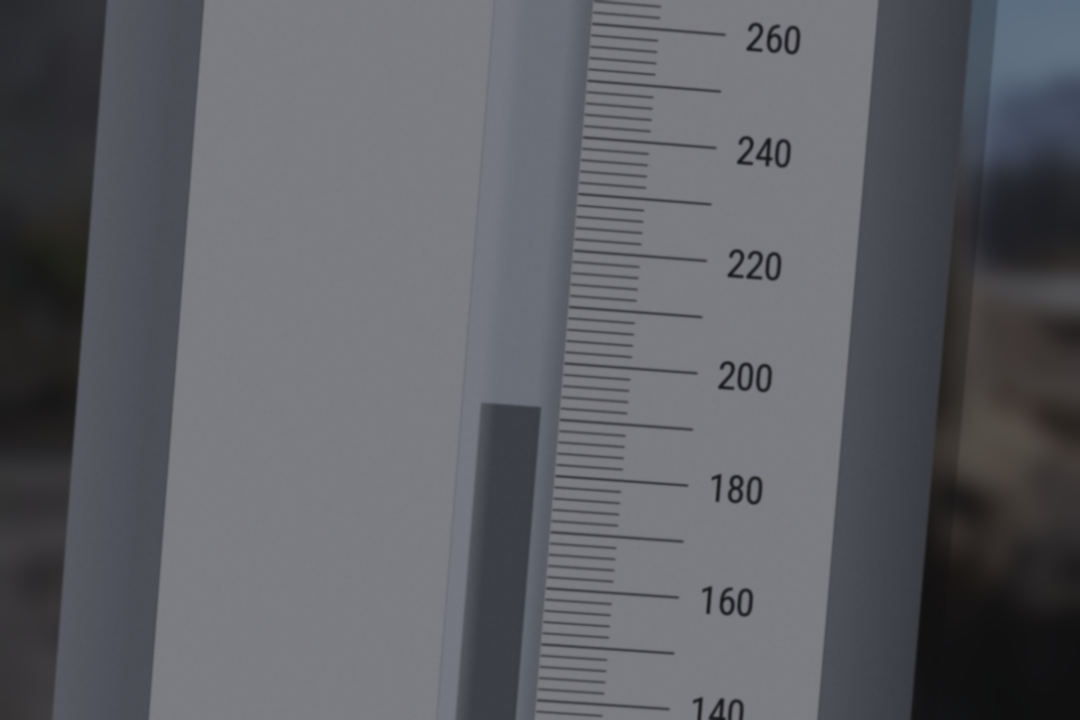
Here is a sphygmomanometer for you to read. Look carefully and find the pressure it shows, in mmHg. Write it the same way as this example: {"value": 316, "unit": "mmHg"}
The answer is {"value": 192, "unit": "mmHg"}
